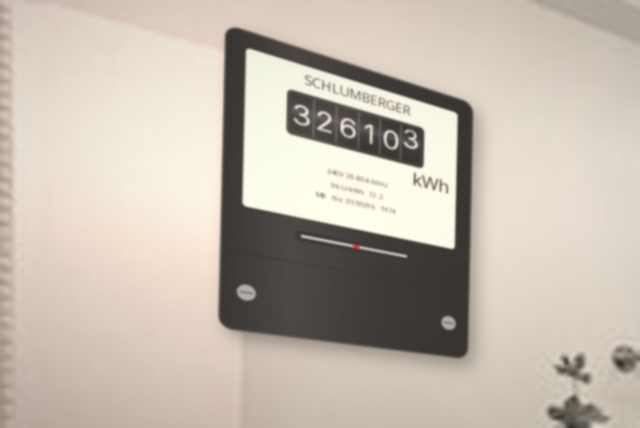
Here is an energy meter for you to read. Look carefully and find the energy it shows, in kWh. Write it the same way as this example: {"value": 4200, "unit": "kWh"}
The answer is {"value": 326103, "unit": "kWh"}
